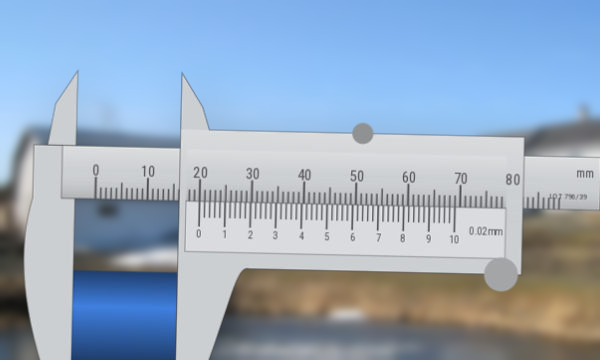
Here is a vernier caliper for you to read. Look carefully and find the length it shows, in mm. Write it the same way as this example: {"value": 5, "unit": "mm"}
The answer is {"value": 20.0, "unit": "mm"}
